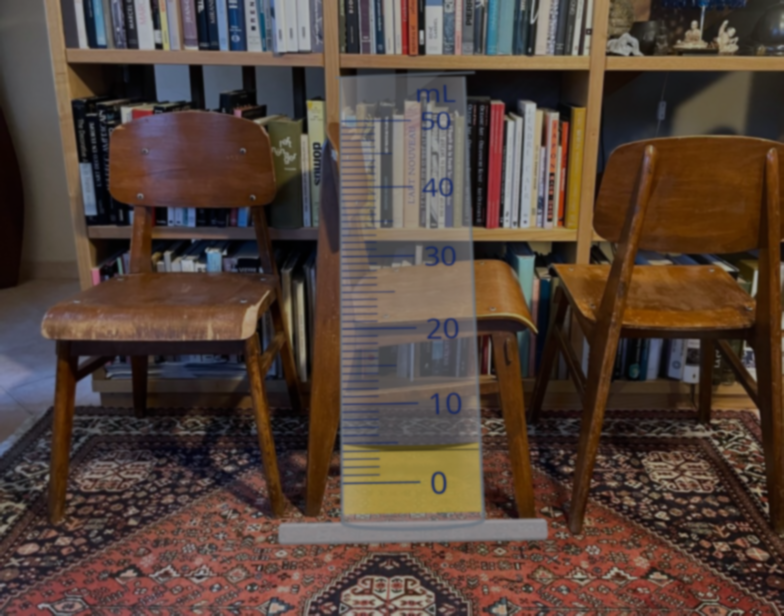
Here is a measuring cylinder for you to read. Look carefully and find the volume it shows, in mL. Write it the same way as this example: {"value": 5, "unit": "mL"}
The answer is {"value": 4, "unit": "mL"}
